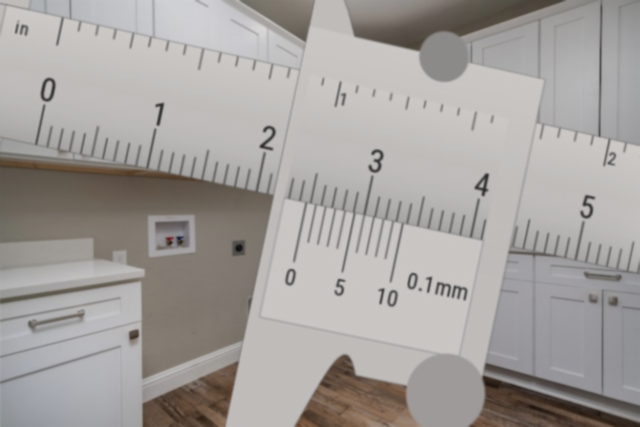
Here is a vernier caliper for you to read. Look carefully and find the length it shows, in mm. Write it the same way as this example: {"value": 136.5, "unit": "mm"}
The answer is {"value": 24.6, "unit": "mm"}
